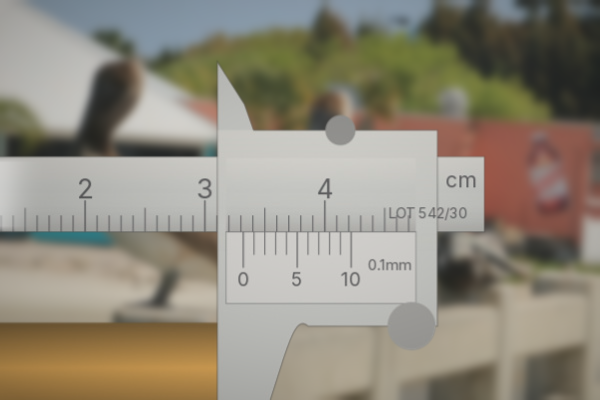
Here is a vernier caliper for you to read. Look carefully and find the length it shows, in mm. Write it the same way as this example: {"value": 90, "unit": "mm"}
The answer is {"value": 33.2, "unit": "mm"}
